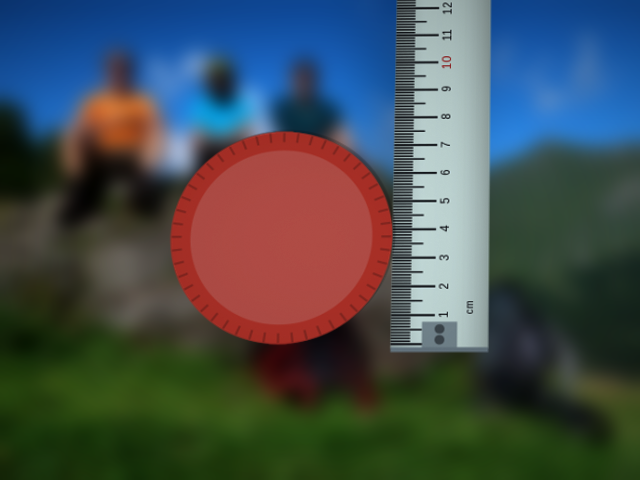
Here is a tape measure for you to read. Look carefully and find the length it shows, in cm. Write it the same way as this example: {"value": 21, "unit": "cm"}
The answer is {"value": 7.5, "unit": "cm"}
